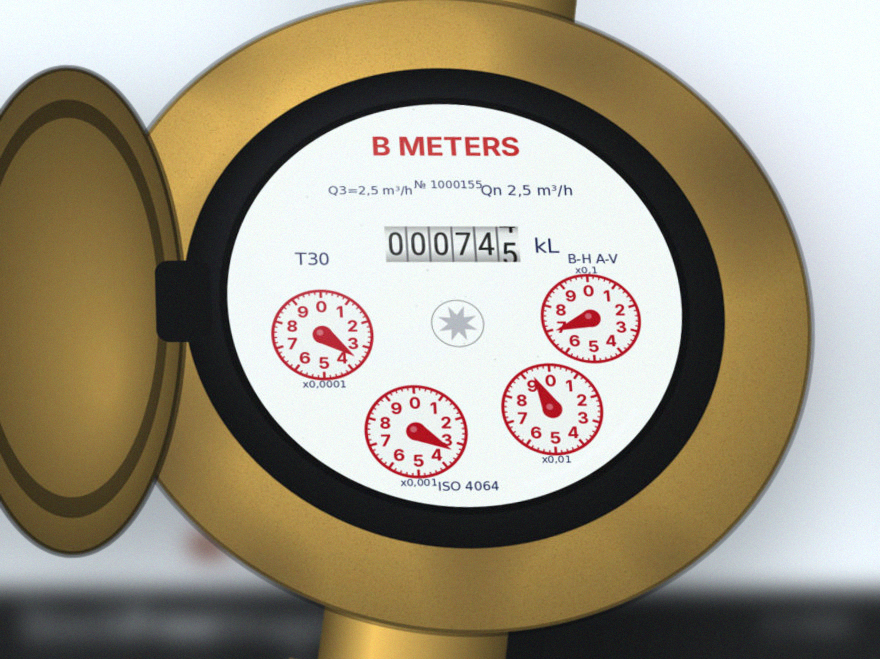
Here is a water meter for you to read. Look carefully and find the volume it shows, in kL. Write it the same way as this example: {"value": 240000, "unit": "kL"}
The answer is {"value": 744.6933, "unit": "kL"}
